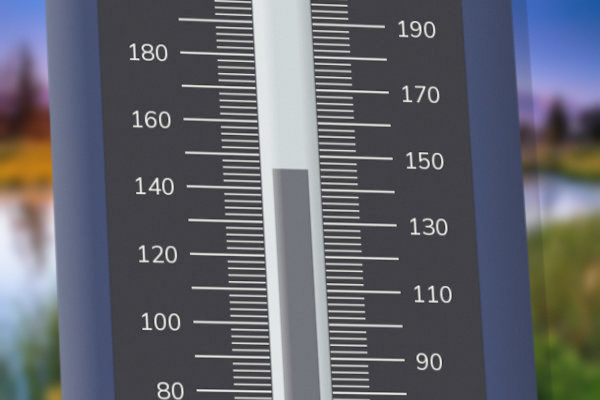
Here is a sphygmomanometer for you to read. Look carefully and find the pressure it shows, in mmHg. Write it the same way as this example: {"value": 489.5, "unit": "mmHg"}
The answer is {"value": 146, "unit": "mmHg"}
